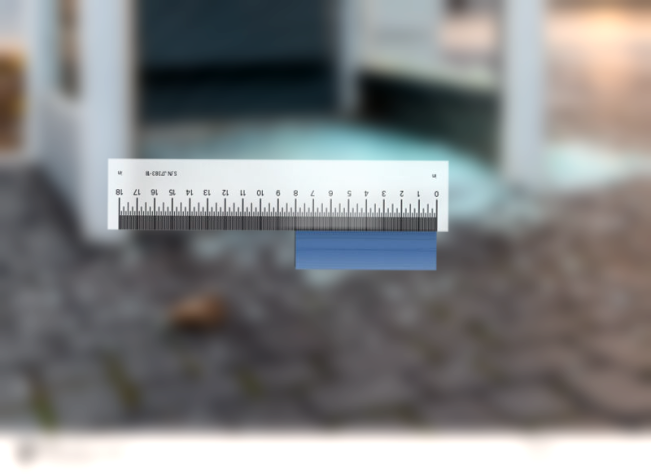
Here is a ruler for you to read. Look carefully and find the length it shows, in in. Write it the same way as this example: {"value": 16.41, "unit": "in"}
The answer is {"value": 8, "unit": "in"}
